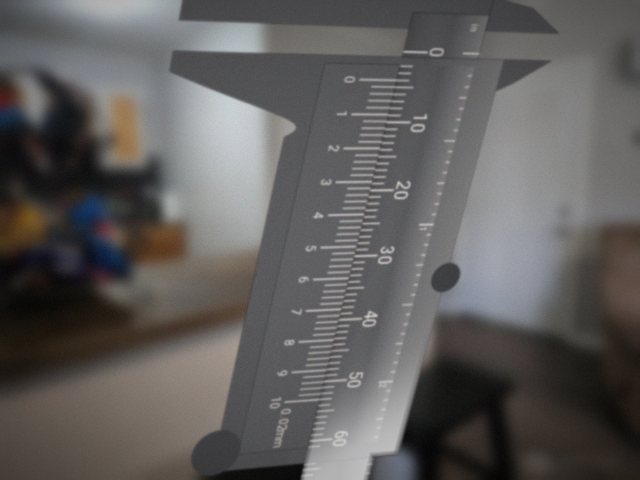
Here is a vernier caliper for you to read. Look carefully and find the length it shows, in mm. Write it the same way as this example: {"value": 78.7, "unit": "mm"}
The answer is {"value": 4.0, "unit": "mm"}
